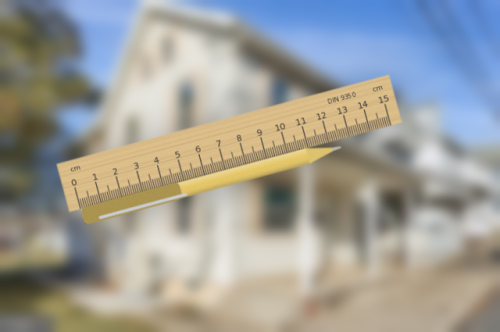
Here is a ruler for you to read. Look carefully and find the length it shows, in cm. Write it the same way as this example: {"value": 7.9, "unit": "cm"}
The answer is {"value": 12.5, "unit": "cm"}
